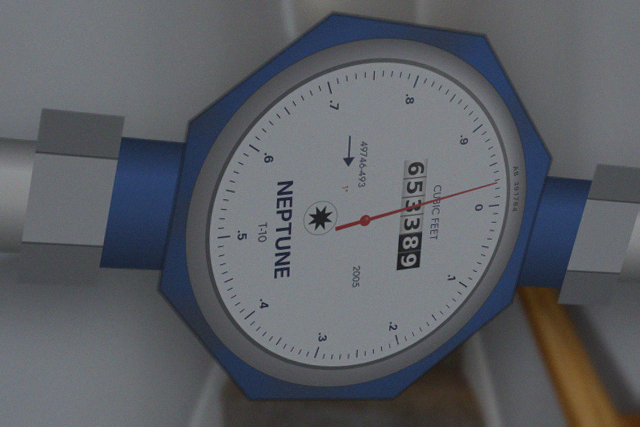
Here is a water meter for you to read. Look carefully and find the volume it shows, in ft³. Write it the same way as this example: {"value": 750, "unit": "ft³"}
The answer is {"value": 653388.97, "unit": "ft³"}
